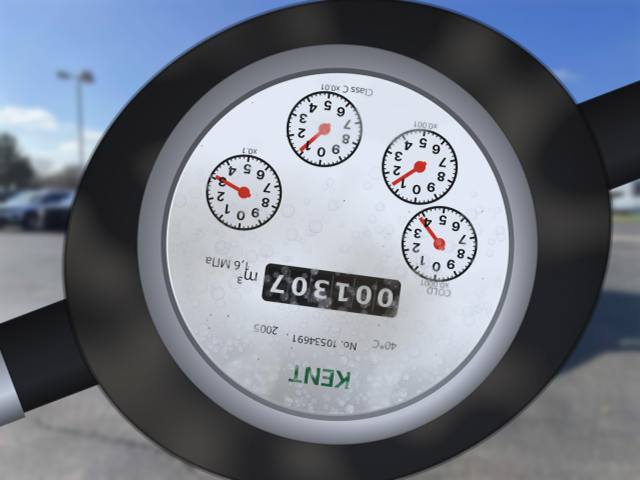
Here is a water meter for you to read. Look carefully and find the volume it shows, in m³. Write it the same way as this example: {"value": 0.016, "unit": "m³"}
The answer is {"value": 1307.3113, "unit": "m³"}
